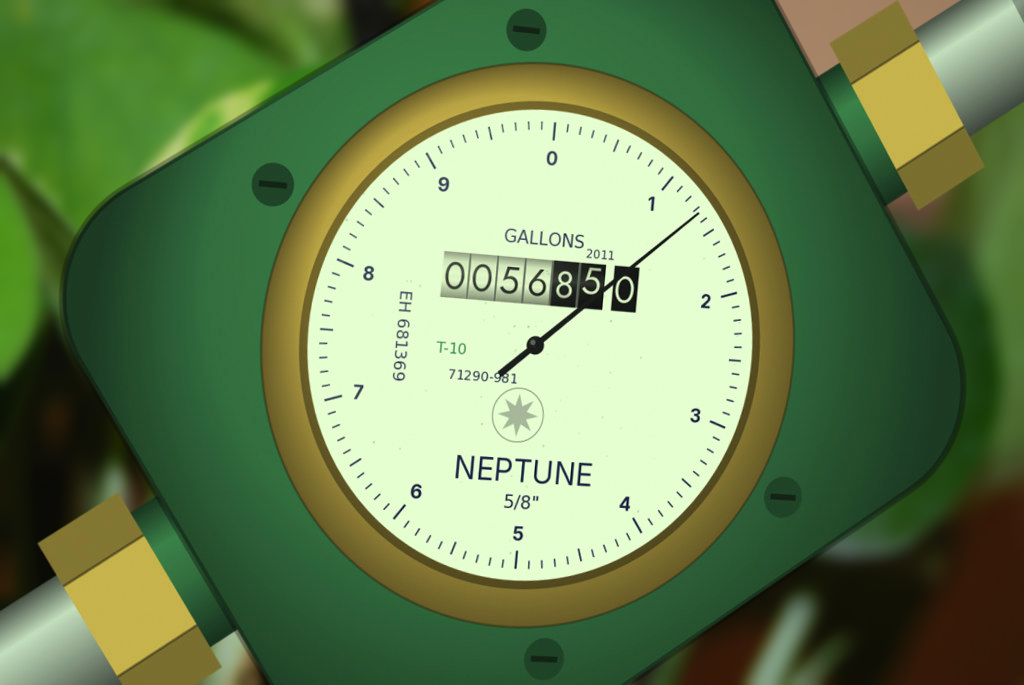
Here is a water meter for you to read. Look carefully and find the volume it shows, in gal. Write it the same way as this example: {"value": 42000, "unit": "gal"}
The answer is {"value": 56851.3, "unit": "gal"}
